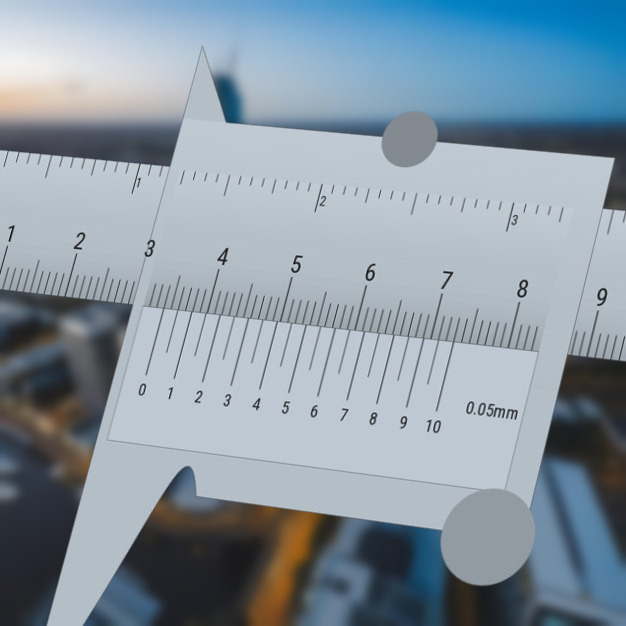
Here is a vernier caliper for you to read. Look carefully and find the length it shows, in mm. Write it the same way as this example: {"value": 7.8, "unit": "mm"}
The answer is {"value": 34.0, "unit": "mm"}
